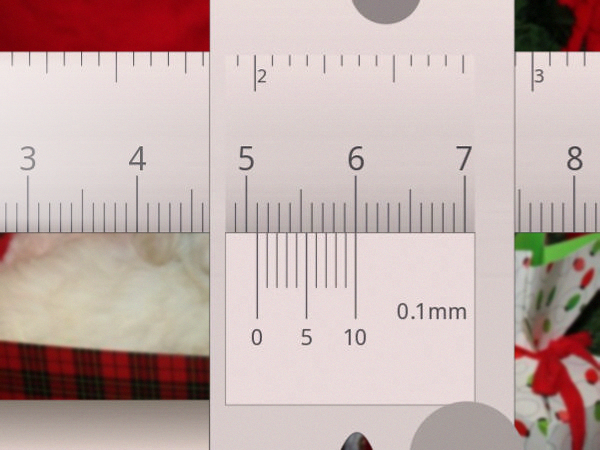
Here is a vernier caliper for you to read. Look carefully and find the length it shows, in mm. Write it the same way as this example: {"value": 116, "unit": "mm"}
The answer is {"value": 51.0, "unit": "mm"}
